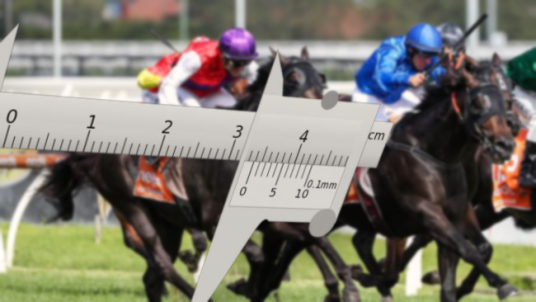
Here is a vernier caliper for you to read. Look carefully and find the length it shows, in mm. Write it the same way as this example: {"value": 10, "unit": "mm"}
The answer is {"value": 33.8, "unit": "mm"}
